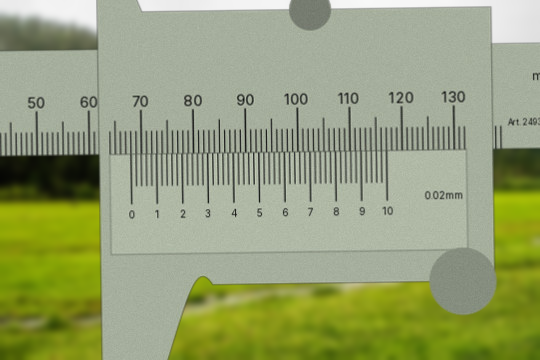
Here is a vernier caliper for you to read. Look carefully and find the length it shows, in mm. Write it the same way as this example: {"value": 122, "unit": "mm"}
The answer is {"value": 68.0, "unit": "mm"}
